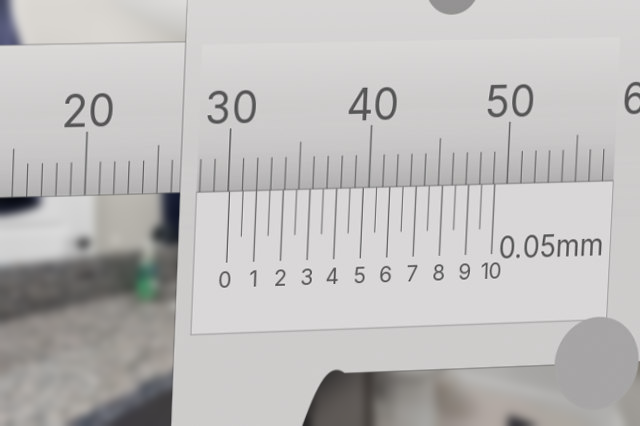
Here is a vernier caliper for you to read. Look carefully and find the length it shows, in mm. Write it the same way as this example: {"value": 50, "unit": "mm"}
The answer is {"value": 30.1, "unit": "mm"}
